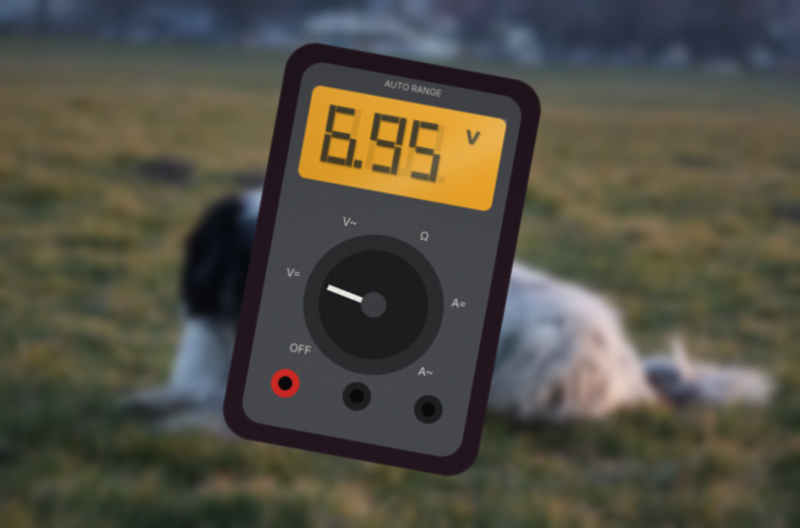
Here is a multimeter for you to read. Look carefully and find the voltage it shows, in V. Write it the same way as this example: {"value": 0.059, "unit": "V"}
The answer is {"value": 6.95, "unit": "V"}
